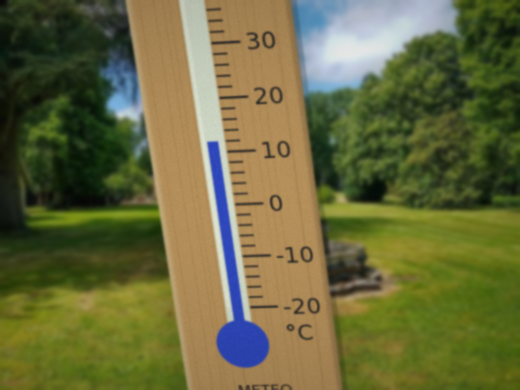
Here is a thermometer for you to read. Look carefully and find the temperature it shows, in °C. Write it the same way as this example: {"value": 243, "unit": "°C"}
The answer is {"value": 12, "unit": "°C"}
